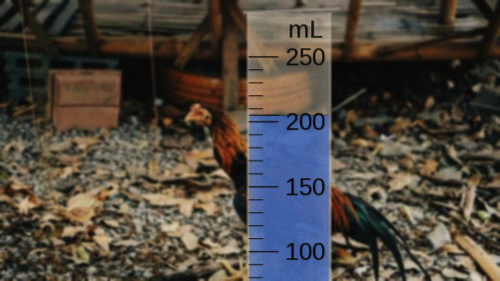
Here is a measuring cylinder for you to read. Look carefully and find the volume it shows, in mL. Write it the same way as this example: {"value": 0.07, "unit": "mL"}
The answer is {"value": 205, "unit": "mL"}
